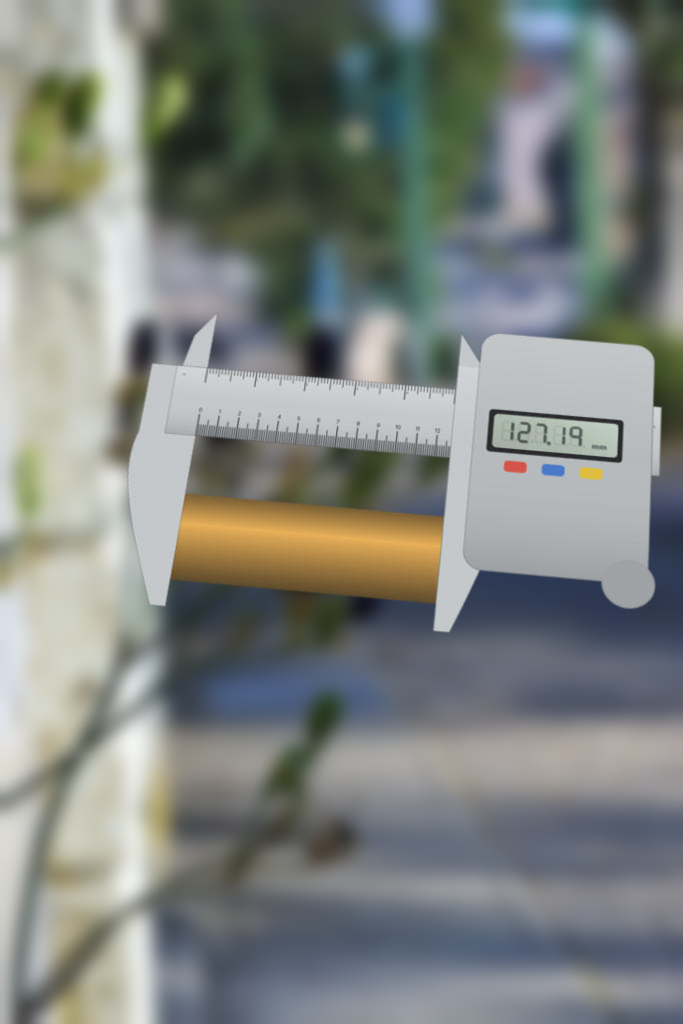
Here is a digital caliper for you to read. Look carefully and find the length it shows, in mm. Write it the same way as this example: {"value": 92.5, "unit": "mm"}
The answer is {"value": 127.19, "unit": "mm"}
